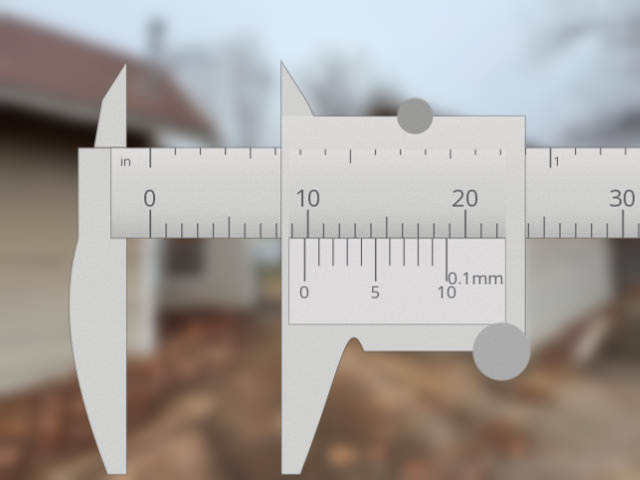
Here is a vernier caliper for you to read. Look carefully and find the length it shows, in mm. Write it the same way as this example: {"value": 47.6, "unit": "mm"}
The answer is {"value": 9.8, "unit": "mm"}
